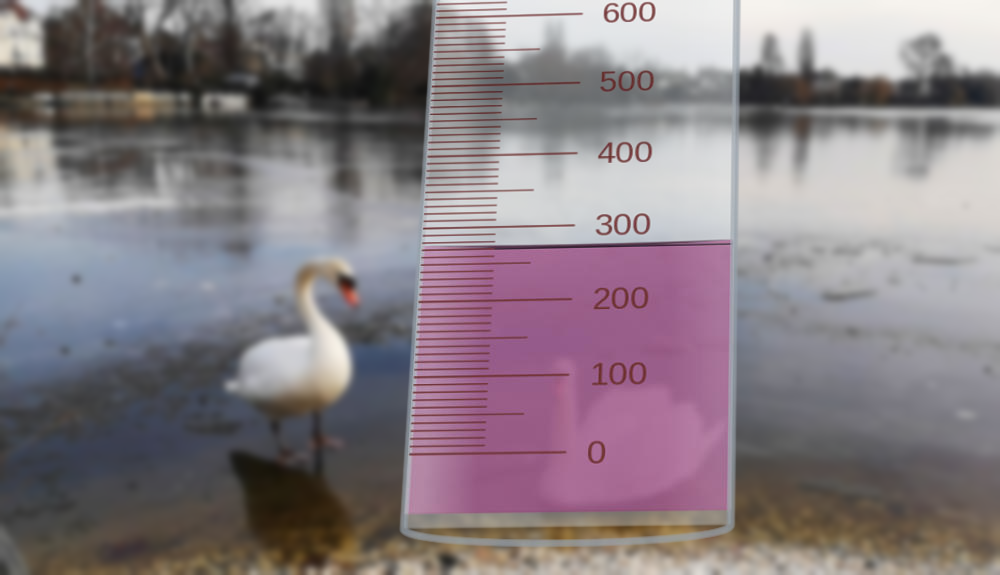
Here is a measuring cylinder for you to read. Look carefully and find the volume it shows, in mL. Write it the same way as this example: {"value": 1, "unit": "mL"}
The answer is {"value": 270, "unit": "mL"}
